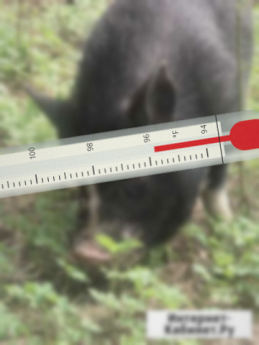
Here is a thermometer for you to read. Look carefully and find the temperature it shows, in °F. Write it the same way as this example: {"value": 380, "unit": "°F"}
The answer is {"value": 95.8, "unit": "°F"}
